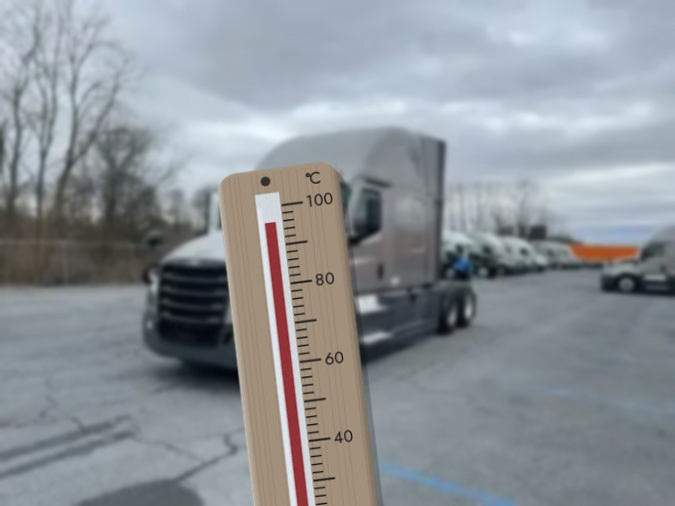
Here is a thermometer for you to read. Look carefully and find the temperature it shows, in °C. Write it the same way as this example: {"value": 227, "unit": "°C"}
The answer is {"value": 96, "unit": "°C"}
